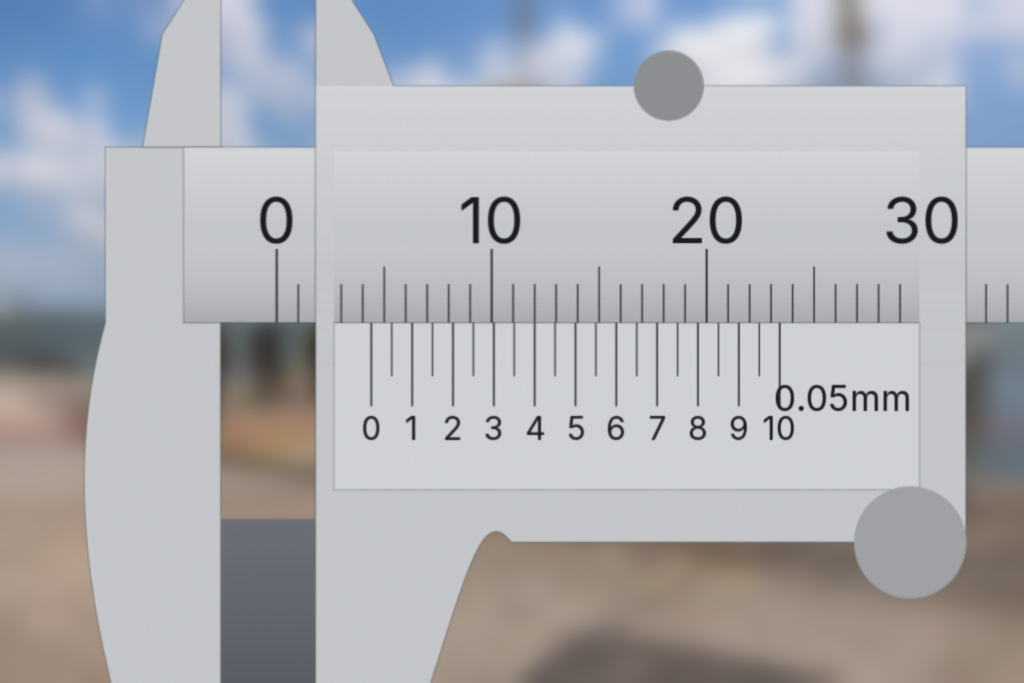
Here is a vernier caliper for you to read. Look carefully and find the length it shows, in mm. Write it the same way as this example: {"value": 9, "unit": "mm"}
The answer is {"value": 4.4, "unit": "mm"}
